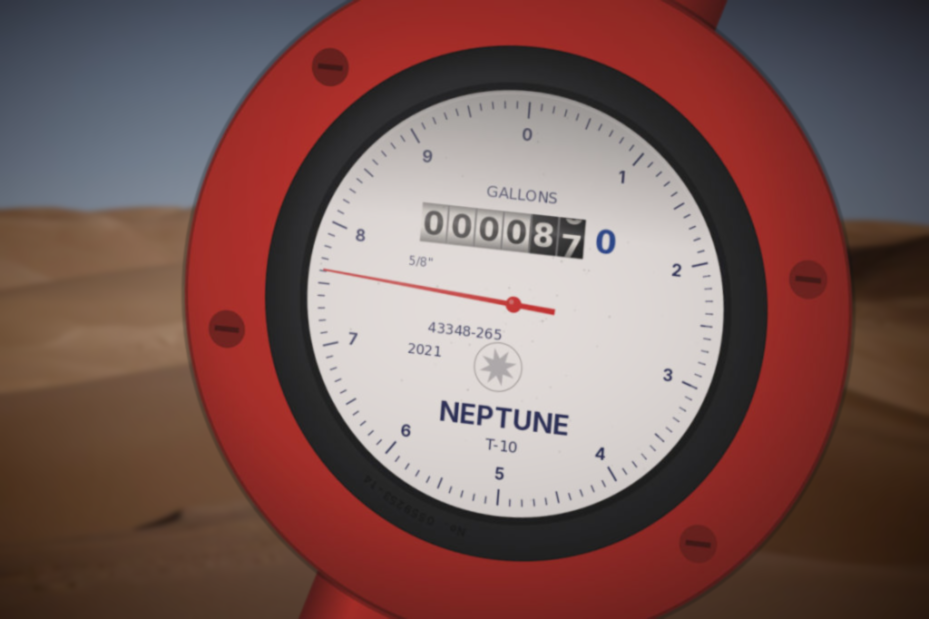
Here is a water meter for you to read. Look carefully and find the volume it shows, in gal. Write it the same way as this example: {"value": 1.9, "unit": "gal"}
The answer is {"value": 867.6, "unit": "gal"}
